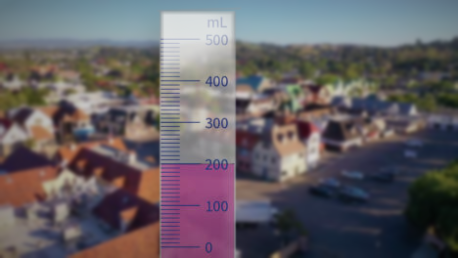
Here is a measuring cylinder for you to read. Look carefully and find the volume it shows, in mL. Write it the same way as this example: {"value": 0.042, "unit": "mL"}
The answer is {"value": 200, "unit": "mL"}
